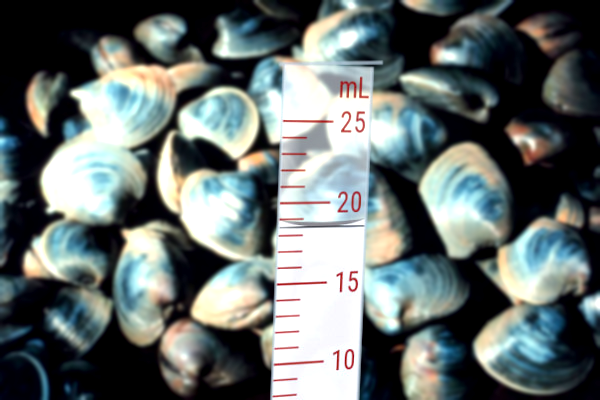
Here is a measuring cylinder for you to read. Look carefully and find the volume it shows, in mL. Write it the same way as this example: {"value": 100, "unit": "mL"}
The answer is {"value": 18.5, "unit": "mL"}
